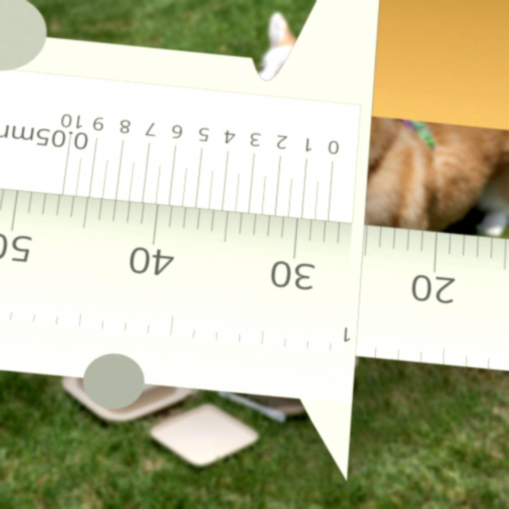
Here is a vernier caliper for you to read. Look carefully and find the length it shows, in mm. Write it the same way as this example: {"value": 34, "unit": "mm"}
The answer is {"value": 27.8, "unit": "mm"}
